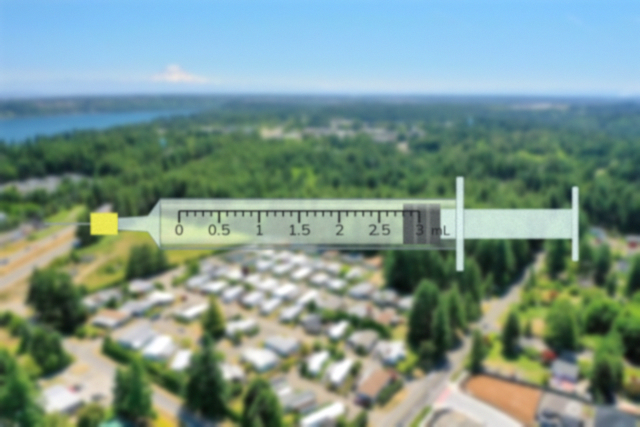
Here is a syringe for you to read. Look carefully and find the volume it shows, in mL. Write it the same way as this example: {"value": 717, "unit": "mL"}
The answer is {"value": 2.8, "unit": "mL"}
